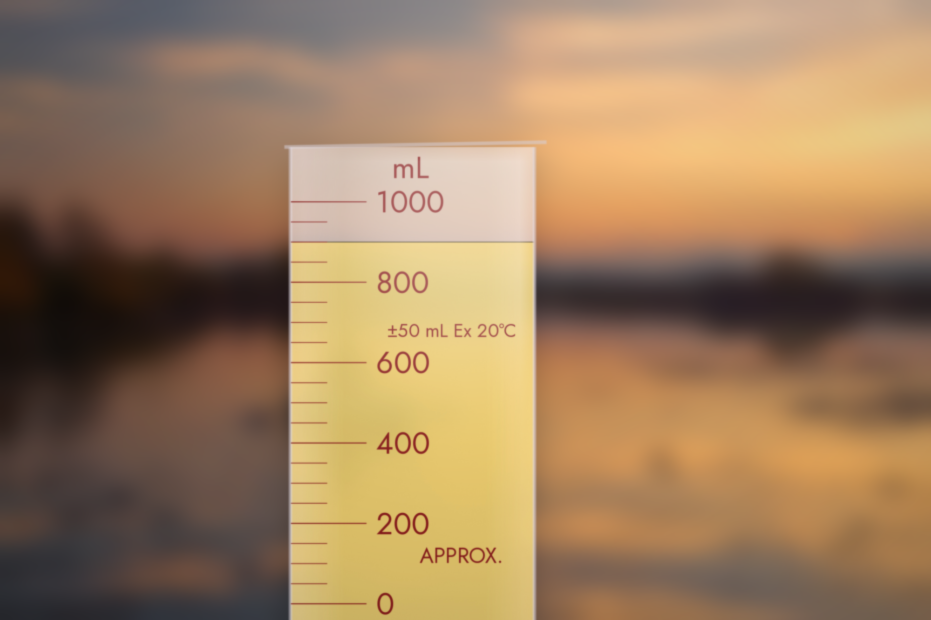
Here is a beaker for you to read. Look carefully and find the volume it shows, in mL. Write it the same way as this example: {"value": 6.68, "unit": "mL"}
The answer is {"value": 900, "unit": "mL"}
